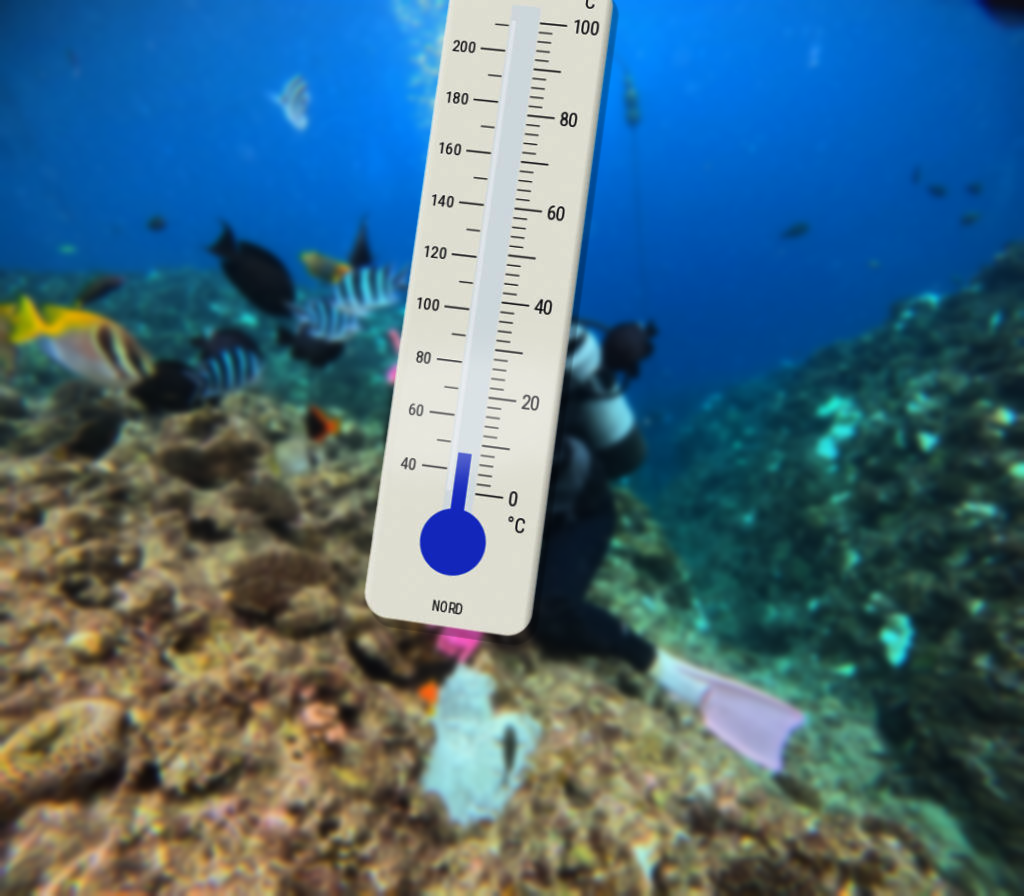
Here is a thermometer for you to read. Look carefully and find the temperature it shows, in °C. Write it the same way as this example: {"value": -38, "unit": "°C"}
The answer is {"value": 8, "unit": "°C"}
